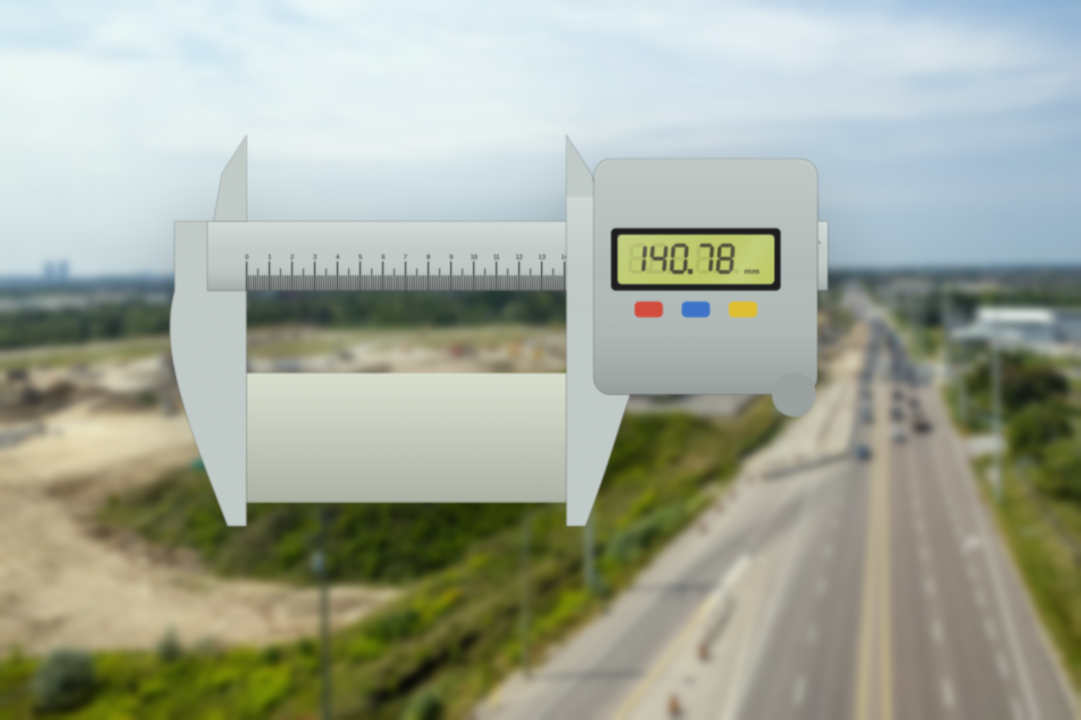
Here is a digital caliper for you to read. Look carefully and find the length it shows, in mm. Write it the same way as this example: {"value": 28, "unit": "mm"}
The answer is {"value": 140.78, "unit": "mm"}
